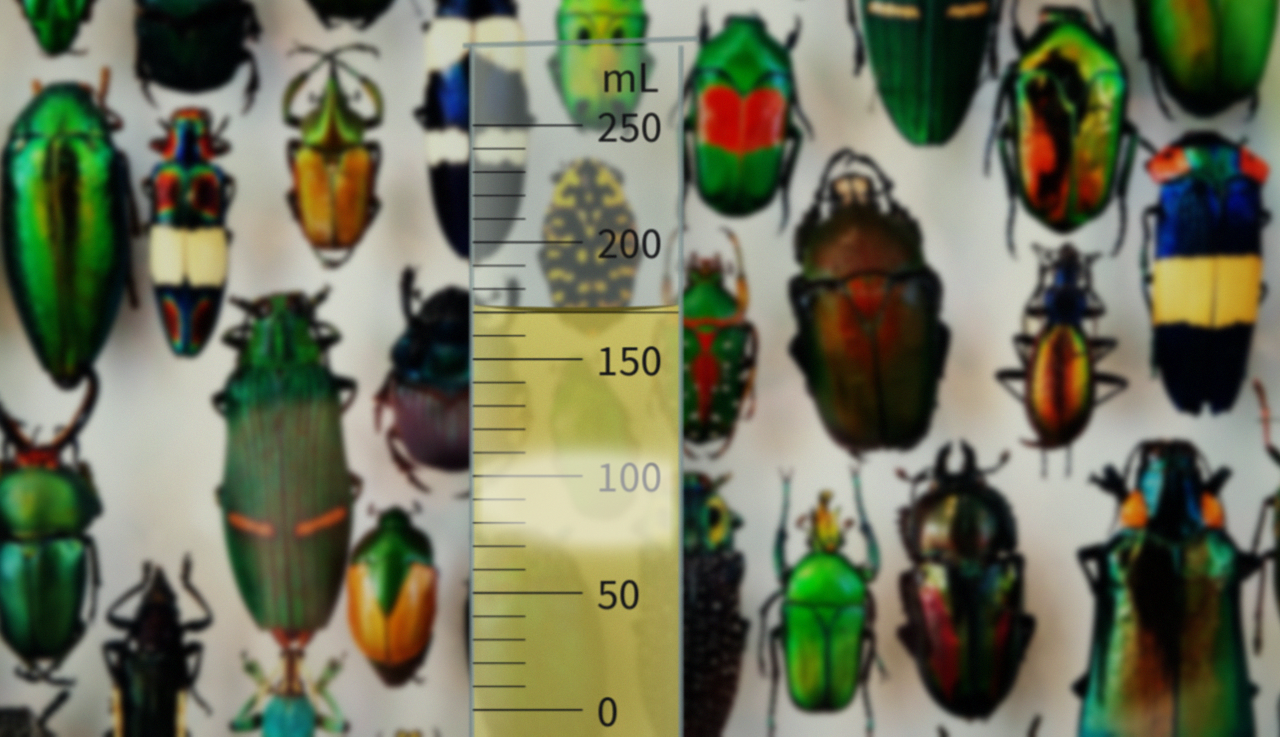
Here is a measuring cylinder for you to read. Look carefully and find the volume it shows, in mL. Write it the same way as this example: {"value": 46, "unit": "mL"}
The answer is {"value": 170, "unit": "mL"}
